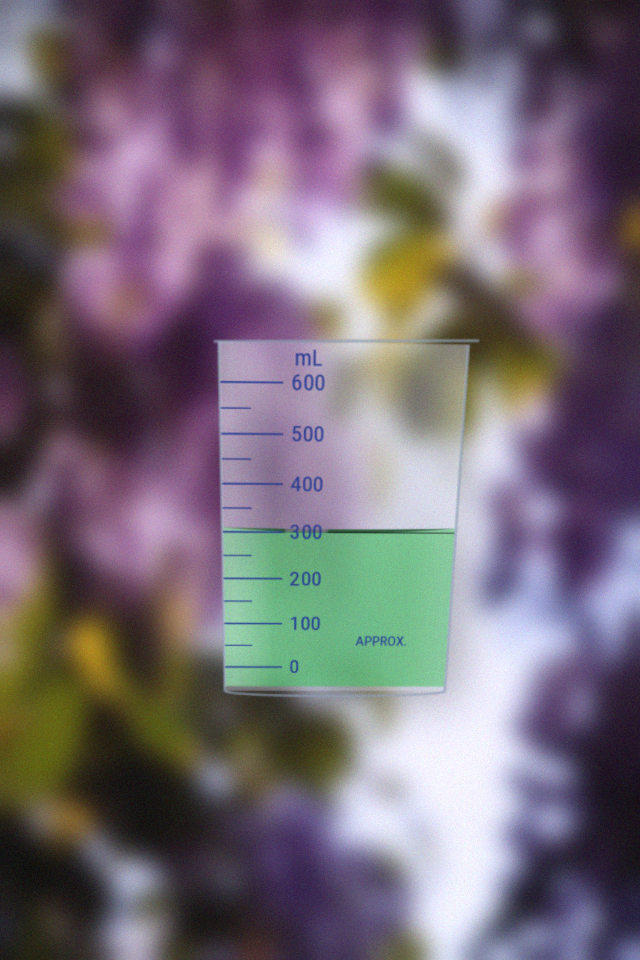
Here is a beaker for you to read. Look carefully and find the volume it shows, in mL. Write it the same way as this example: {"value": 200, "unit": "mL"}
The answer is {"value": 300, "unit": "mL"}
